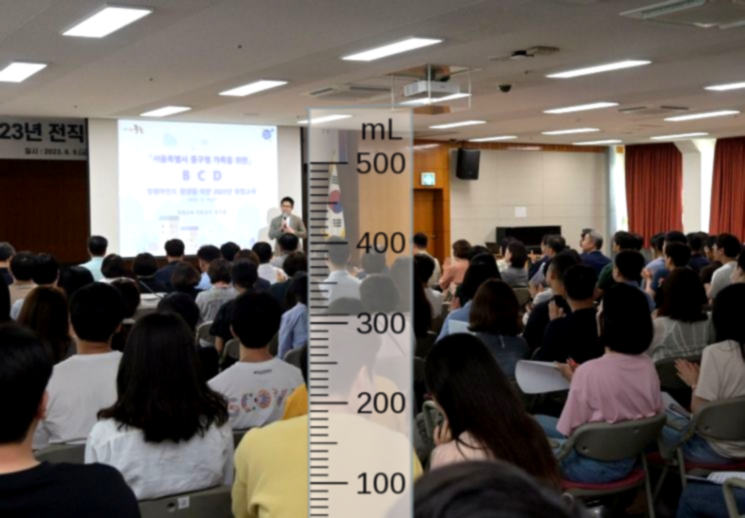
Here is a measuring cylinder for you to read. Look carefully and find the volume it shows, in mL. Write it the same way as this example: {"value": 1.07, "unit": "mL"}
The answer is {"value": 310, "unit": "mL"}
